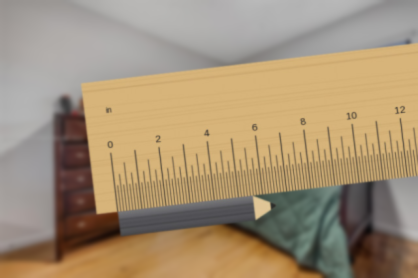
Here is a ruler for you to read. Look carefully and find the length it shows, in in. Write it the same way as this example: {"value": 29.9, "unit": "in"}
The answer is {"value": 6.5, "unit": "in"}
